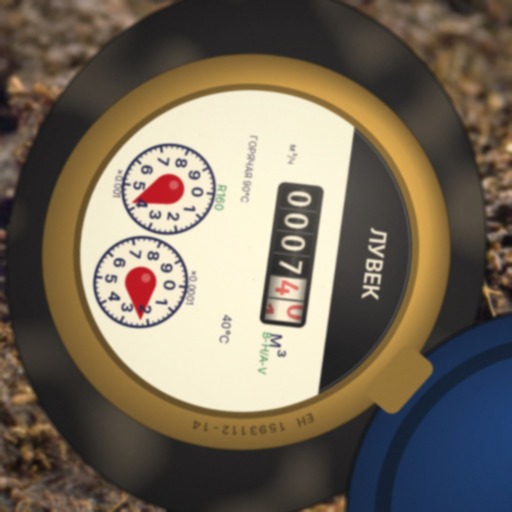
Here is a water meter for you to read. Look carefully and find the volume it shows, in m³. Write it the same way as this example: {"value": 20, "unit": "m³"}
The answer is {"value": 7.4042, "unit": "m³"}
